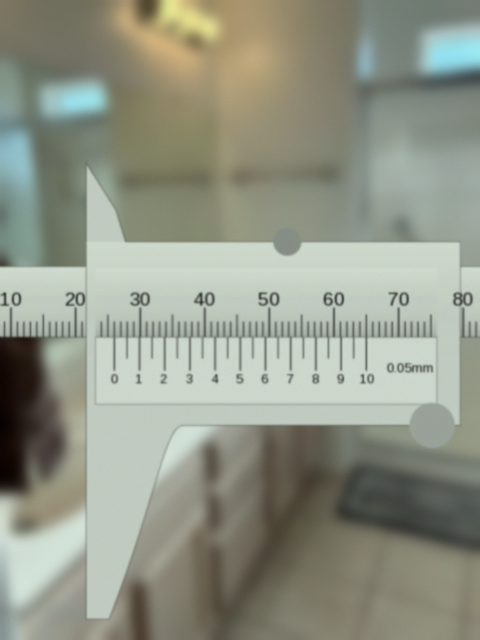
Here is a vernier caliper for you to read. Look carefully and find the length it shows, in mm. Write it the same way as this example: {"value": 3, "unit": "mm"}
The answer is {"value": 26.0, "unit": "mm"}
